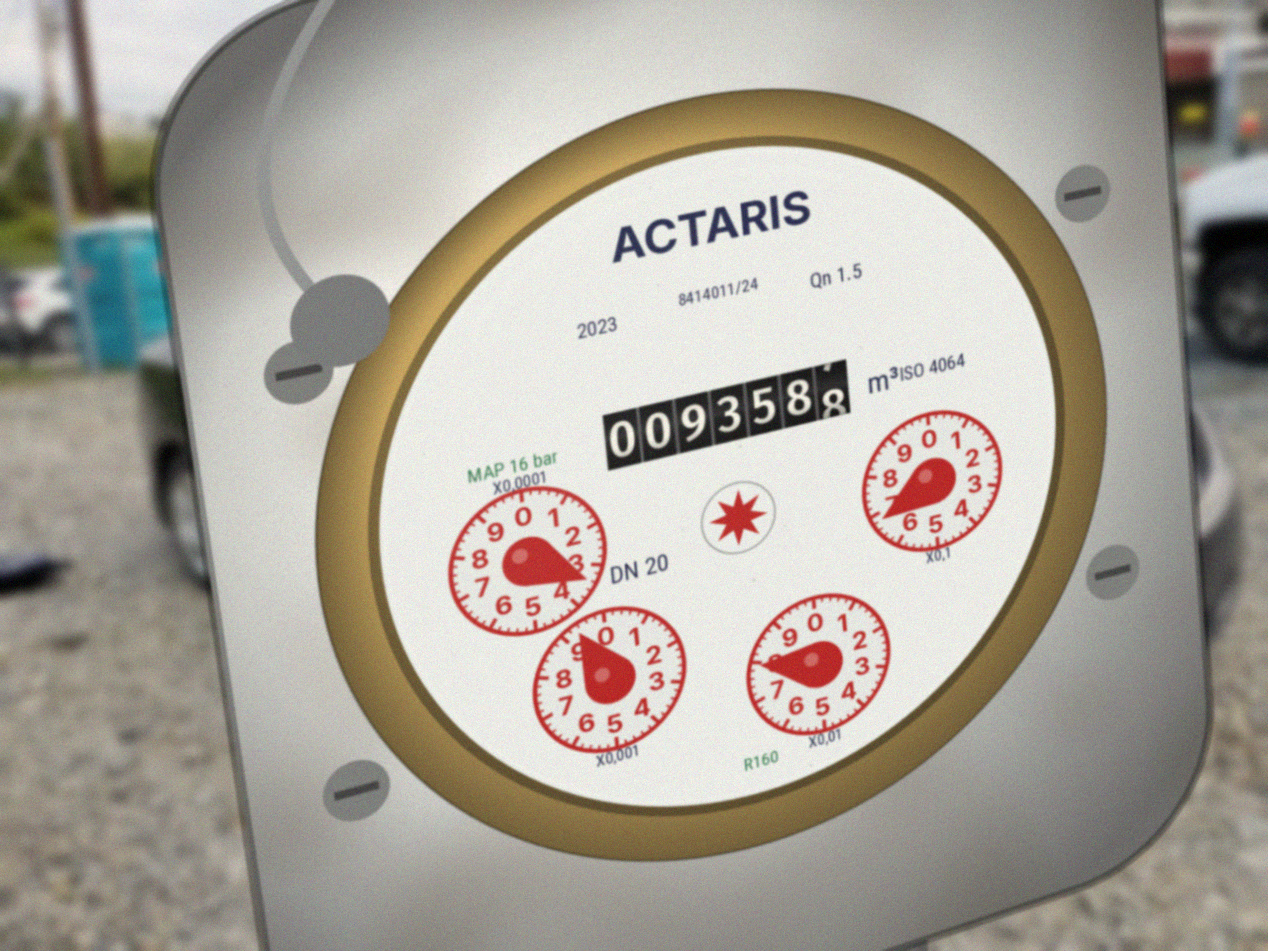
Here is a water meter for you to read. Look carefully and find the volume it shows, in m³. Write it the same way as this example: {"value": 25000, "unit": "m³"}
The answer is {"value": 93587.6793, "unit": "m³"}
